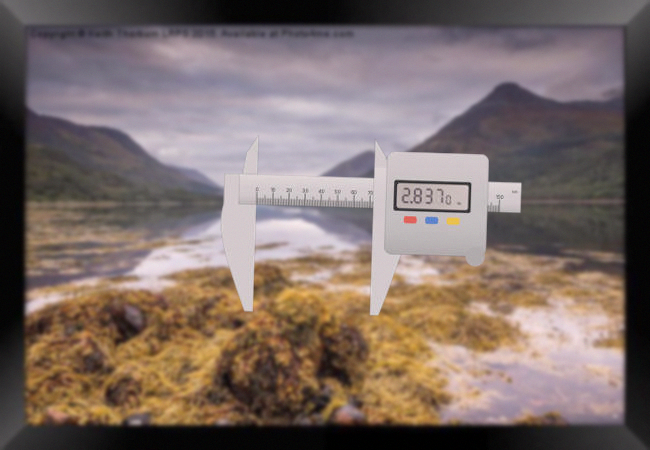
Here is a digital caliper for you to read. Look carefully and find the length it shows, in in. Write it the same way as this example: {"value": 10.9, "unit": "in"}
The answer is {"value": 2.8370, "unit": "in"}
